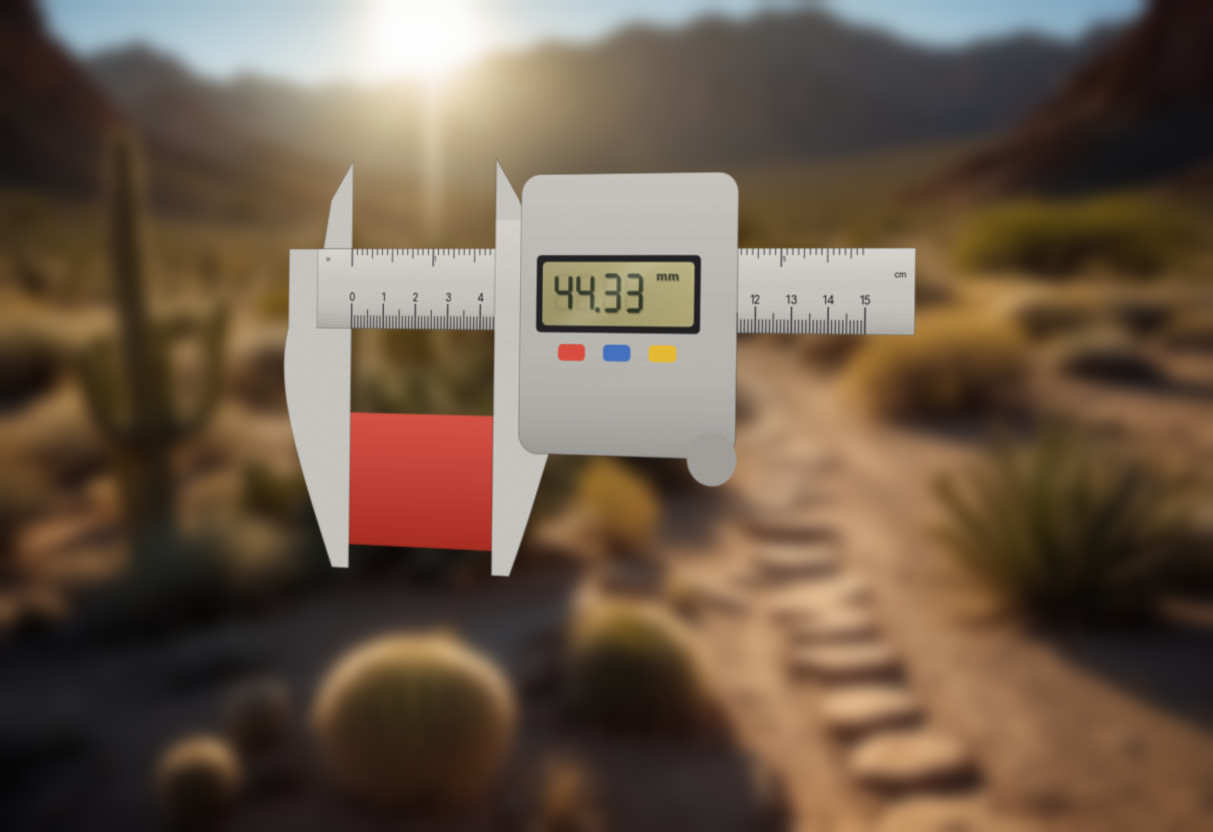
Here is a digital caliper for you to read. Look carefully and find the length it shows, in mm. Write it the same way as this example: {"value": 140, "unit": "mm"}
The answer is {"value": 44.33, "unit": "mm"}
